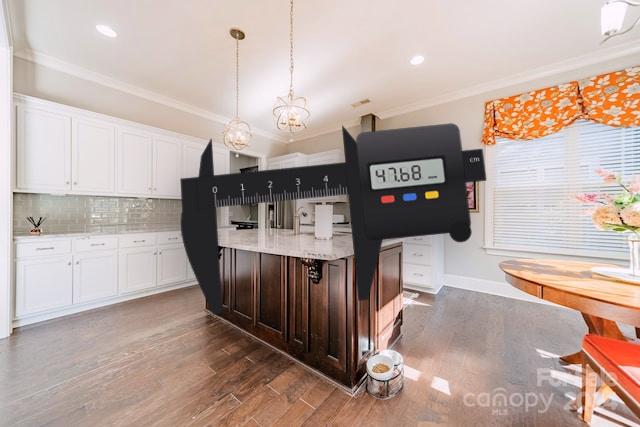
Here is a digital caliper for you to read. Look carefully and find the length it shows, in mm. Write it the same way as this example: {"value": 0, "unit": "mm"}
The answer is {"value": 47.68, "unit": "mm"}
